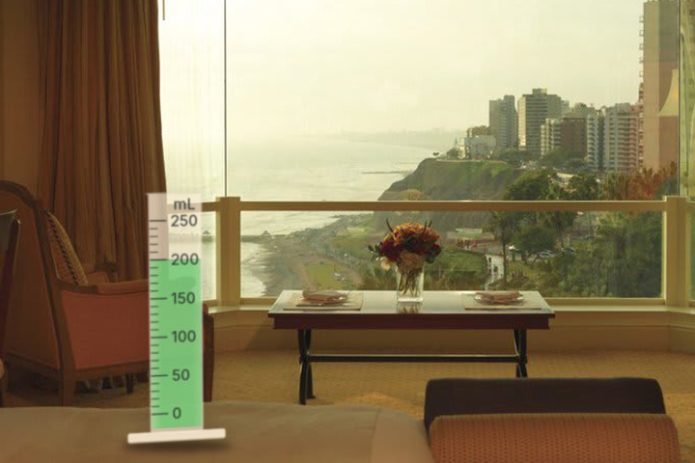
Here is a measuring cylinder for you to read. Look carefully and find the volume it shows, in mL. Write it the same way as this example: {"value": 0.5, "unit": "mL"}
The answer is {"value": 200, "unit": "mL"}
